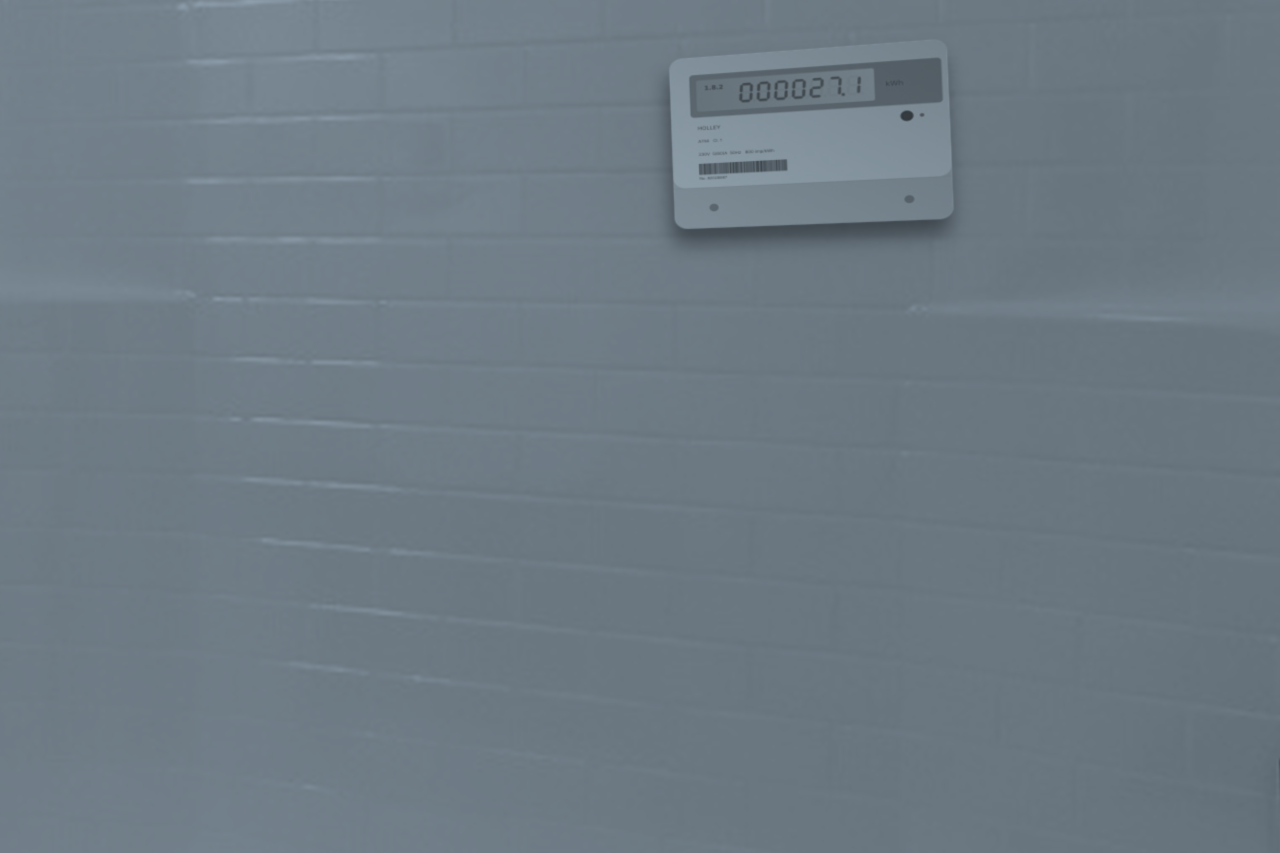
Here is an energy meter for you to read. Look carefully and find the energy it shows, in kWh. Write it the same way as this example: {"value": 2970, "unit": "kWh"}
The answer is {"value": 27.1, "unit": "kWh"}
